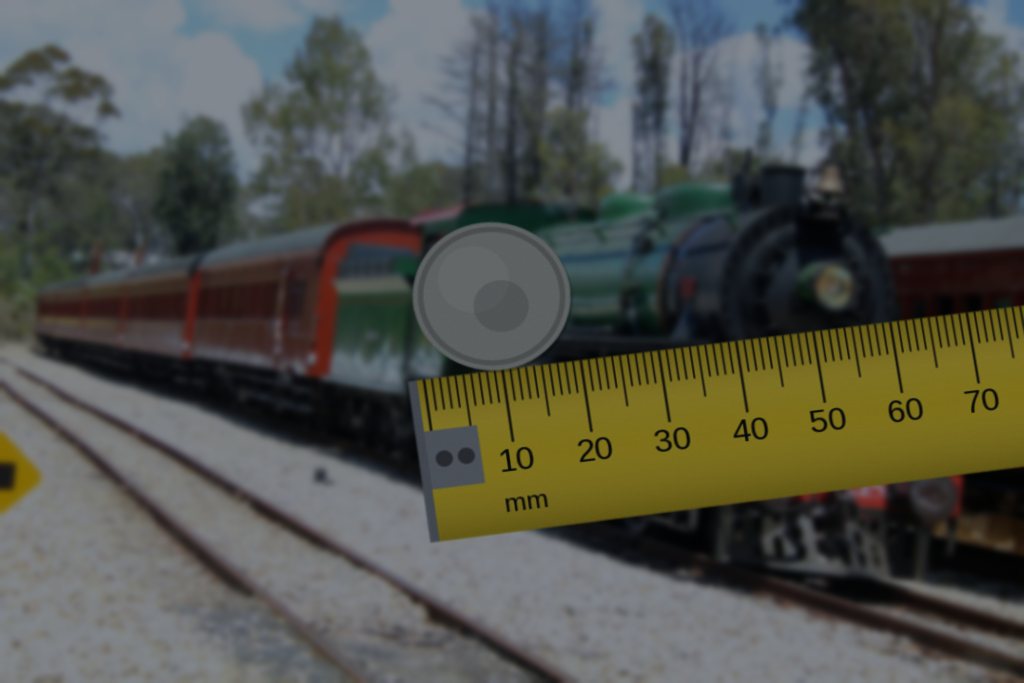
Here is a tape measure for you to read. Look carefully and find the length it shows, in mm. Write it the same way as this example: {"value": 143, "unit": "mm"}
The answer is {"value": 20, "unit": "mm"}
